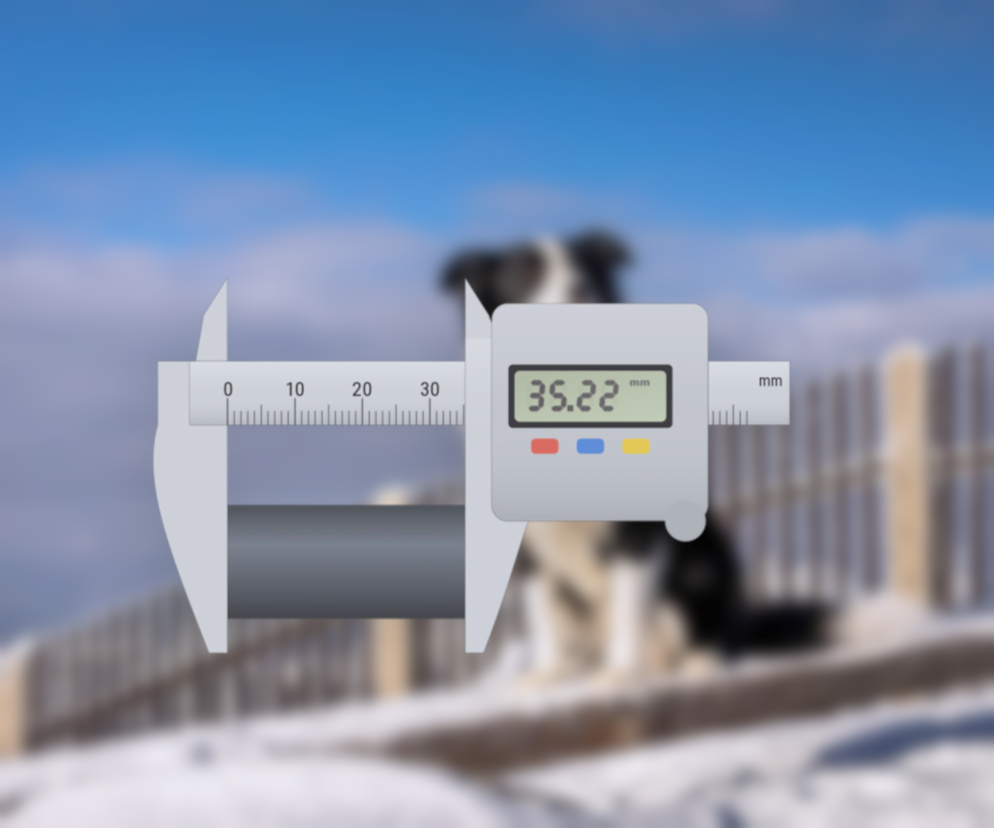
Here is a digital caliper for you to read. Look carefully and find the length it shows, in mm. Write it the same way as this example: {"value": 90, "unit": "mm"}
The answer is {"value": 35.22, "unit": "mm"}
